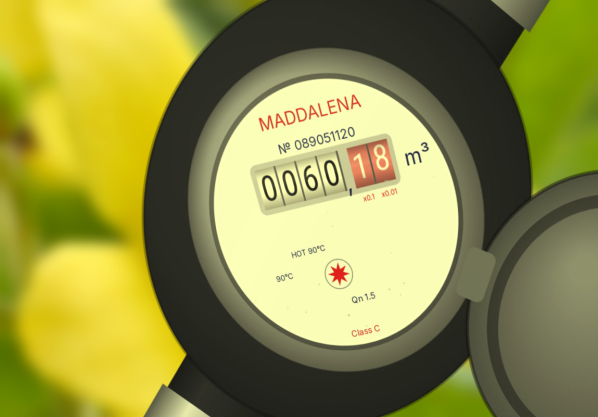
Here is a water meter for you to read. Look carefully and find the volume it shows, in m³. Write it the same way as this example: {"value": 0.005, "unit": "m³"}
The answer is {"value": 60.18, "unit": "m³"}
